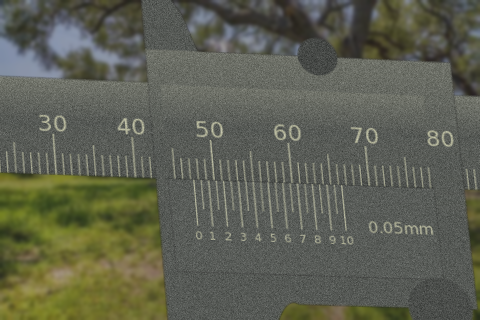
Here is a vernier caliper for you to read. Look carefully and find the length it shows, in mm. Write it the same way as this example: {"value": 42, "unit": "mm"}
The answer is {"value": 47.4, "unit": "mm"}
